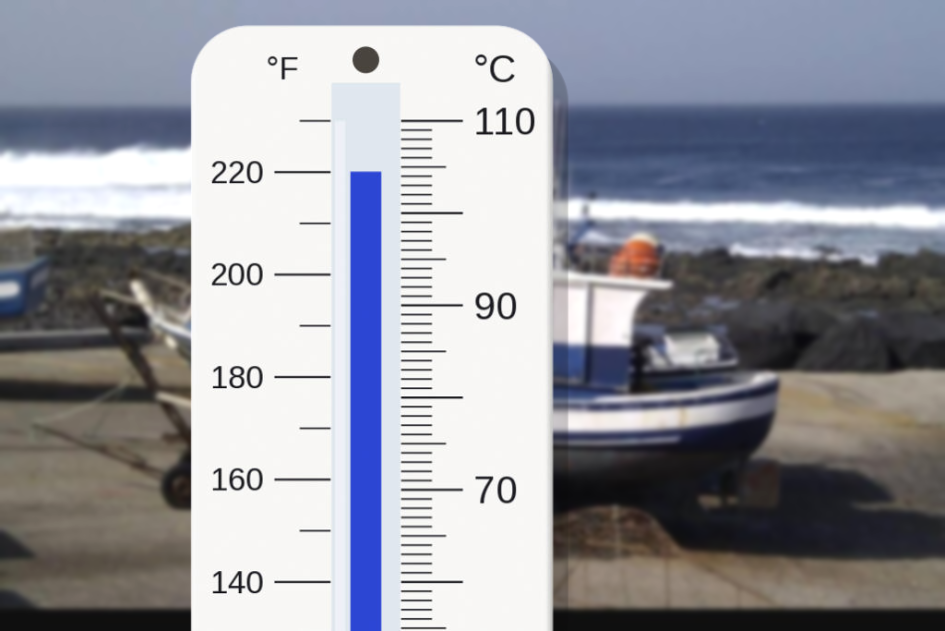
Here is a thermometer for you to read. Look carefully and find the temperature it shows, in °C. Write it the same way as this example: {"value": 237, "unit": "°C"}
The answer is {"value": 104.5, "unit": "°C"}
